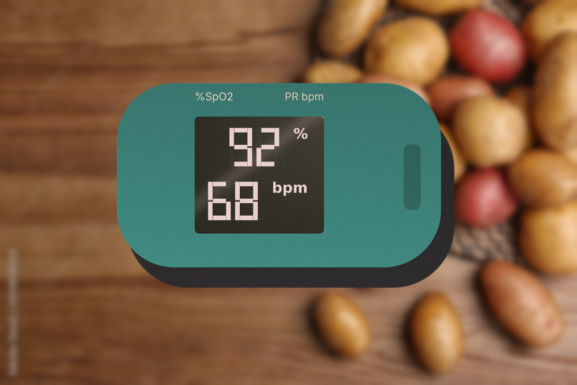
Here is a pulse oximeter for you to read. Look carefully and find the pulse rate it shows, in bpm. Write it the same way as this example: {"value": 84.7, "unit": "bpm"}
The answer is {"value": 68, "unit": "bpm"}
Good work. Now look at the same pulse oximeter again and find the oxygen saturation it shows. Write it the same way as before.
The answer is {"value": 92, "unit": "%"}
